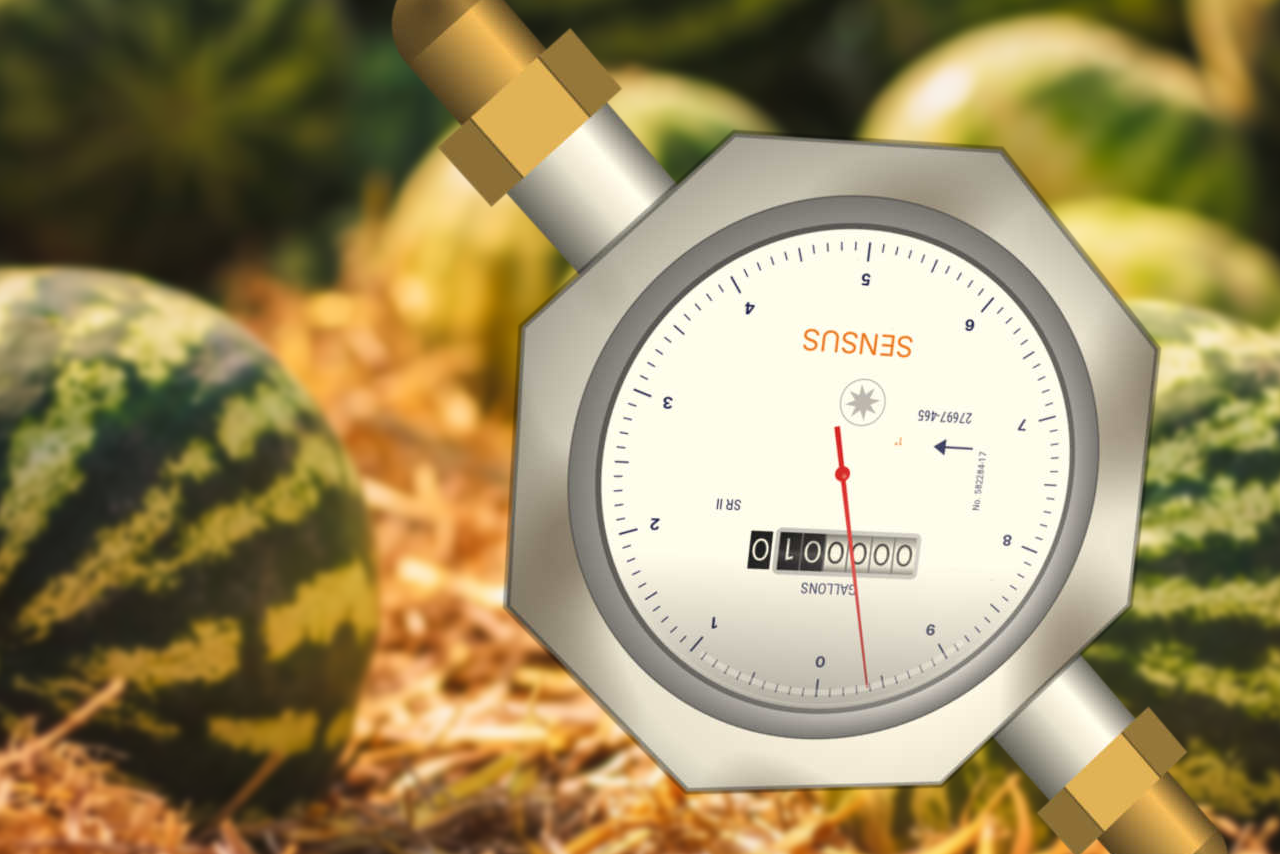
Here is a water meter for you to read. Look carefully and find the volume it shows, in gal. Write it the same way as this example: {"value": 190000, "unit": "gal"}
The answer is {"value": 9.6, "unit": "gal"}
